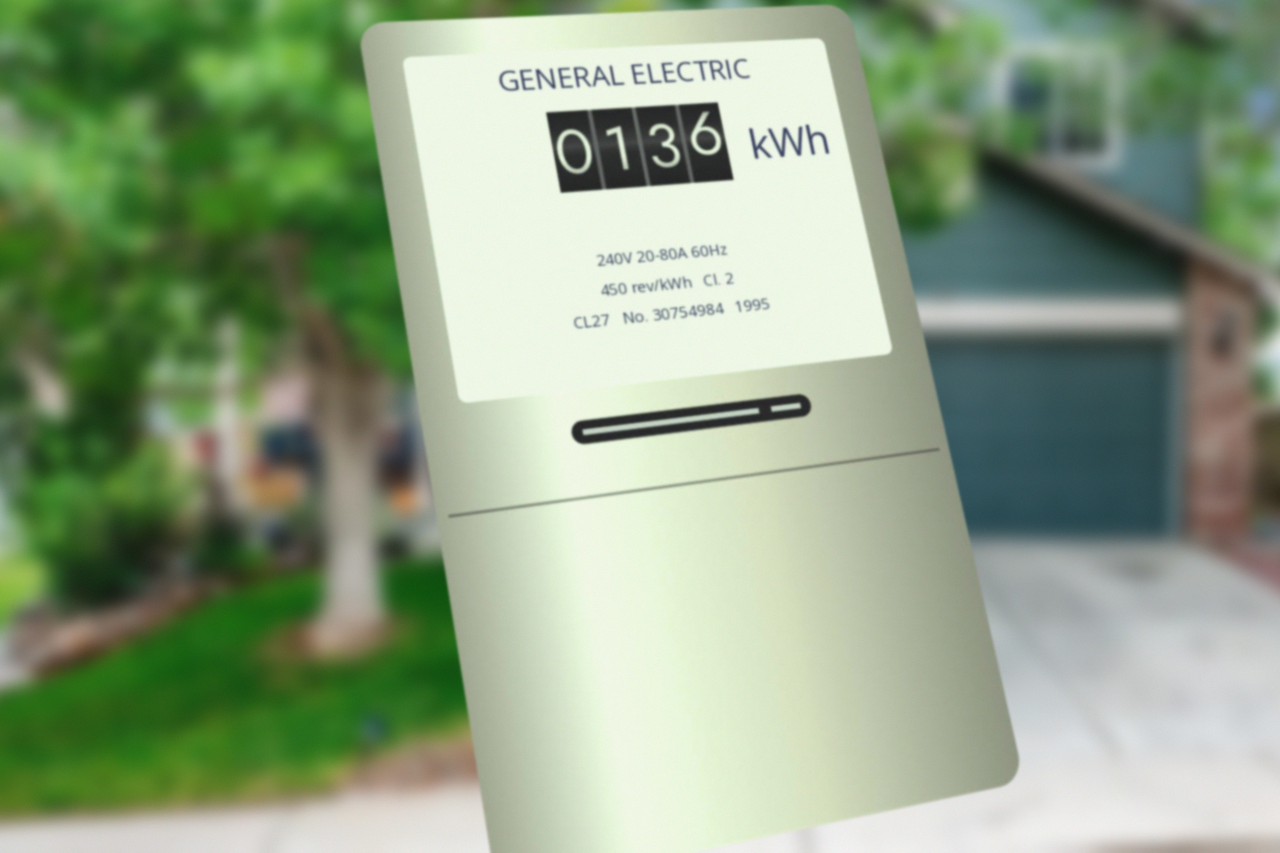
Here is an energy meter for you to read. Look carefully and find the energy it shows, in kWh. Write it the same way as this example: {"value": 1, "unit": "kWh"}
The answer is {"value": 136, "unit": "kWh"}
